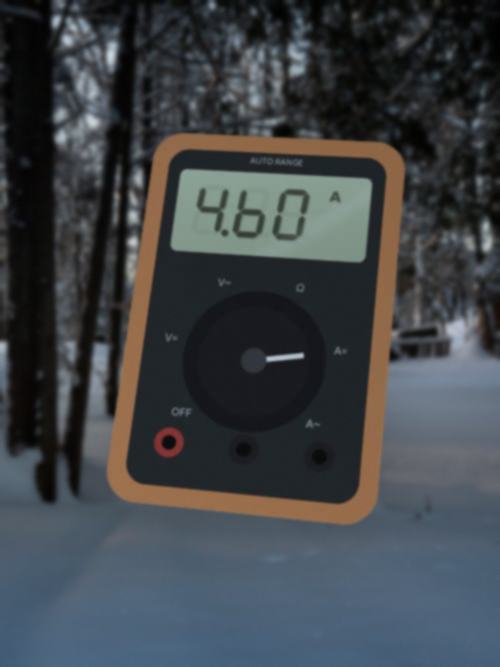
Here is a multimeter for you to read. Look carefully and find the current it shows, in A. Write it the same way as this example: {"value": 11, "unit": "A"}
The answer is {"value": 4.60, "unit": "A"}
